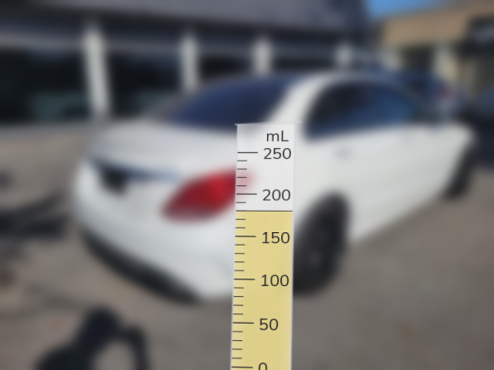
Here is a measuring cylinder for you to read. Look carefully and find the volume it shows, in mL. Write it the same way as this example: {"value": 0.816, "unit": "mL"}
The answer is {"value": 180, "unit": "mL"}
